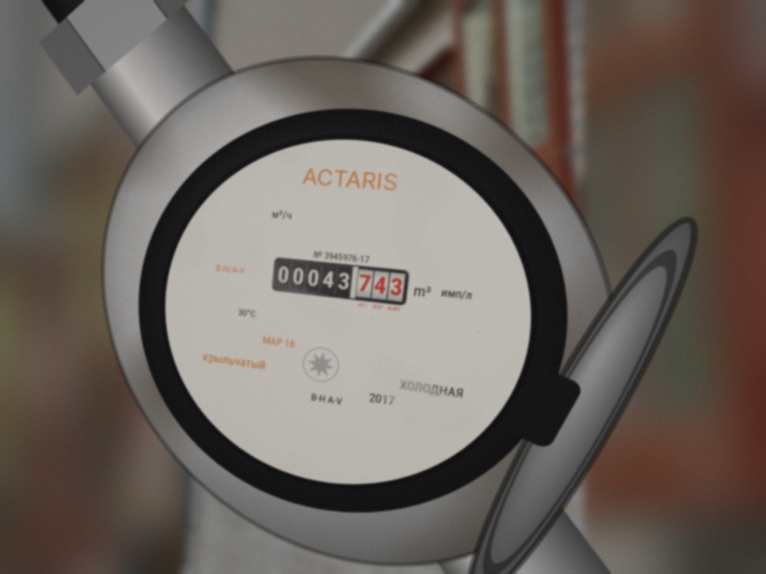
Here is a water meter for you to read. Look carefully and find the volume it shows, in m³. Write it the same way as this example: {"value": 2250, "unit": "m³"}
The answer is {"value": 43.743, "unit": "m³"}
